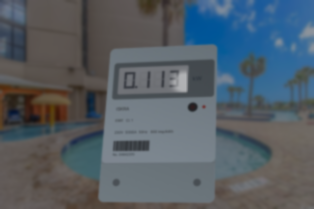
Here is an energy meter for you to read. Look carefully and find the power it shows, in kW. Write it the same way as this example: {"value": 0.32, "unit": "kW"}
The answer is {"value": 0.113, "unit": "kW"}
